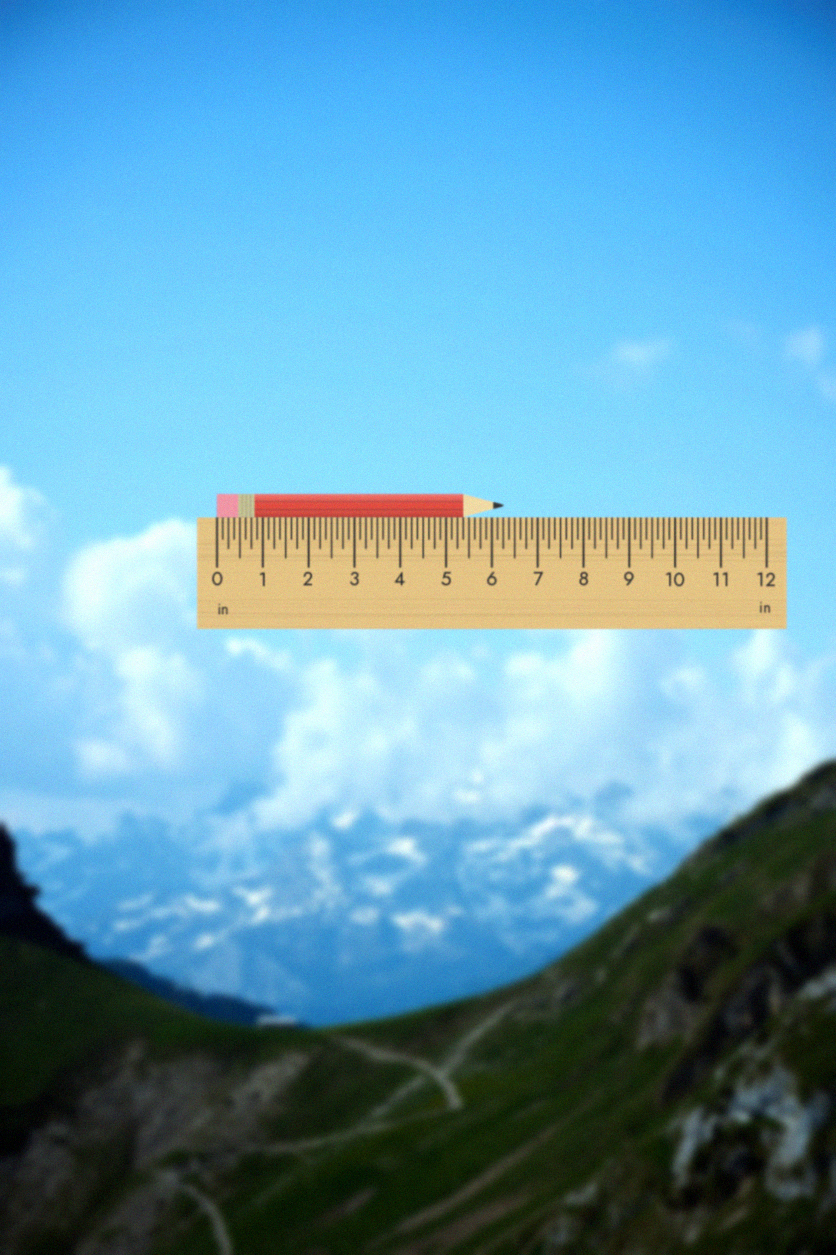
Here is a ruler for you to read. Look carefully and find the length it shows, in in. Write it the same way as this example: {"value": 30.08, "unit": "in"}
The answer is {"value": 6.25, "unit": "in"}
